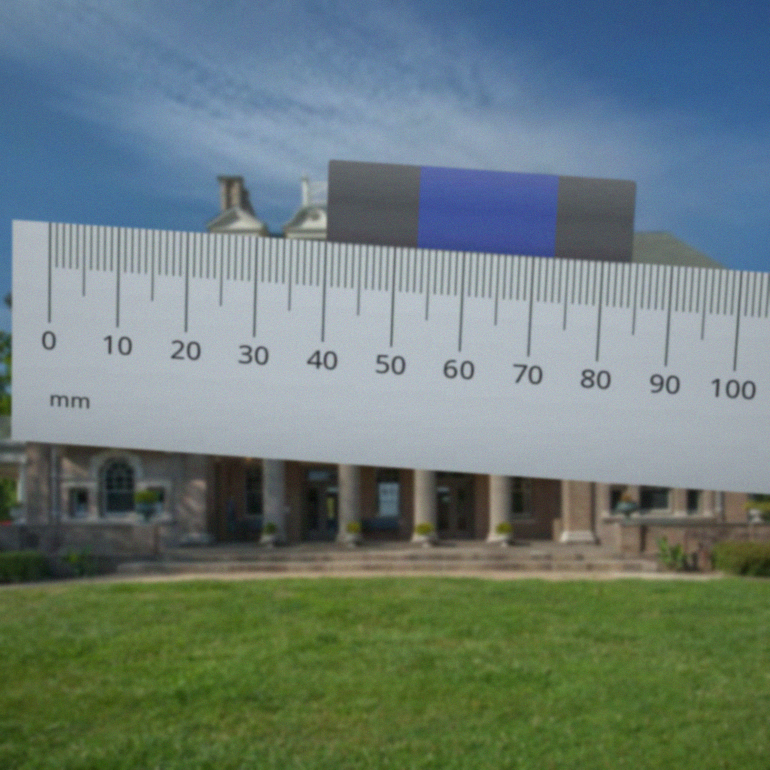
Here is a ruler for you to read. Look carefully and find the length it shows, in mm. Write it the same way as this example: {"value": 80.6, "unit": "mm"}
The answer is {"value": 44, "unit": "mm"}
